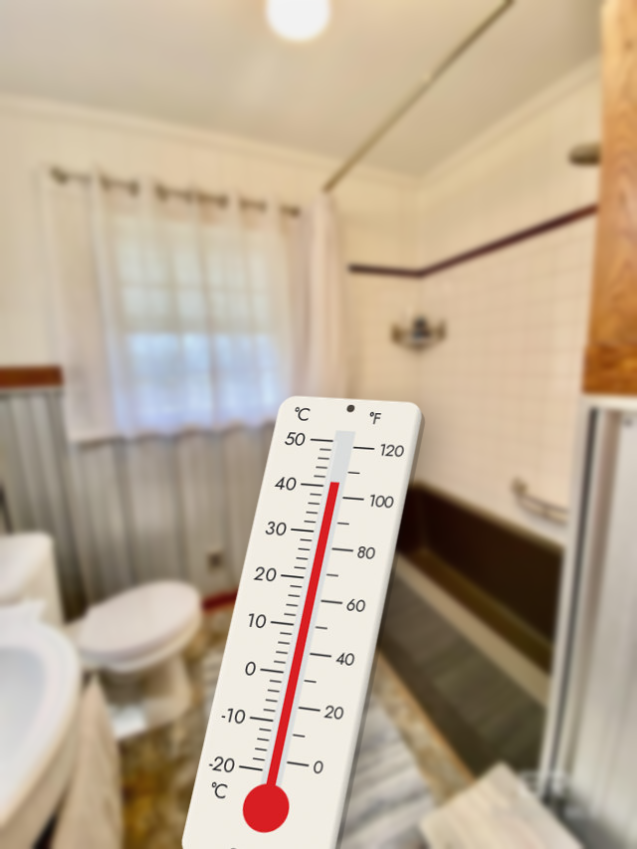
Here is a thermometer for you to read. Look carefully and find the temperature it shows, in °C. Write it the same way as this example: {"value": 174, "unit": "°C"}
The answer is {"value": 41, "unit": "°C"}
